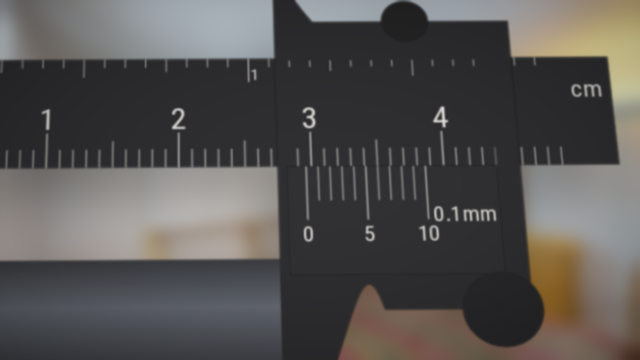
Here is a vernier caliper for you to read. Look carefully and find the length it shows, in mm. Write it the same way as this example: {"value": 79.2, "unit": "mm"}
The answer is {"value": 29.6, "unit": "mm"}
